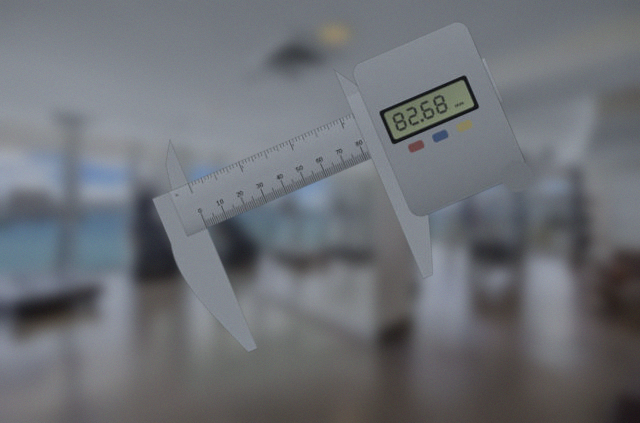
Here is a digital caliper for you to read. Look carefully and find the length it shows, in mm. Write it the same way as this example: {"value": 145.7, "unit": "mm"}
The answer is {"value": 82.68, "unit": "mm"}
